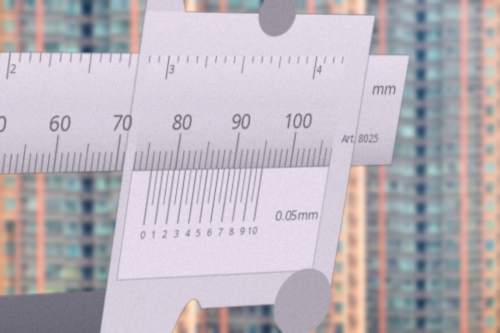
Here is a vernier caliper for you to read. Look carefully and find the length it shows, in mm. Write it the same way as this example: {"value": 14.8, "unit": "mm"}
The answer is {"value": 76.0, "unit": "mm"}
